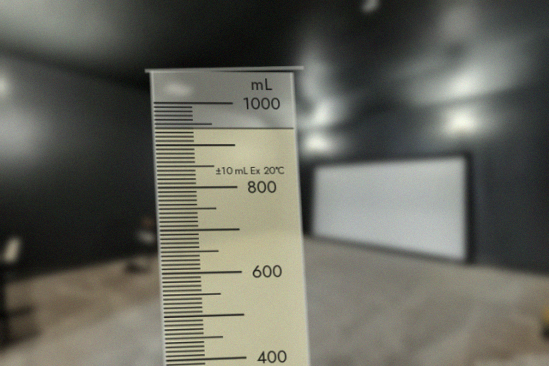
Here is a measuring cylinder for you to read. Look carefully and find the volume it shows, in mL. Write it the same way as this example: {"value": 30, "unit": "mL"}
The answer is {"value": 940, "unit": "mL"}
